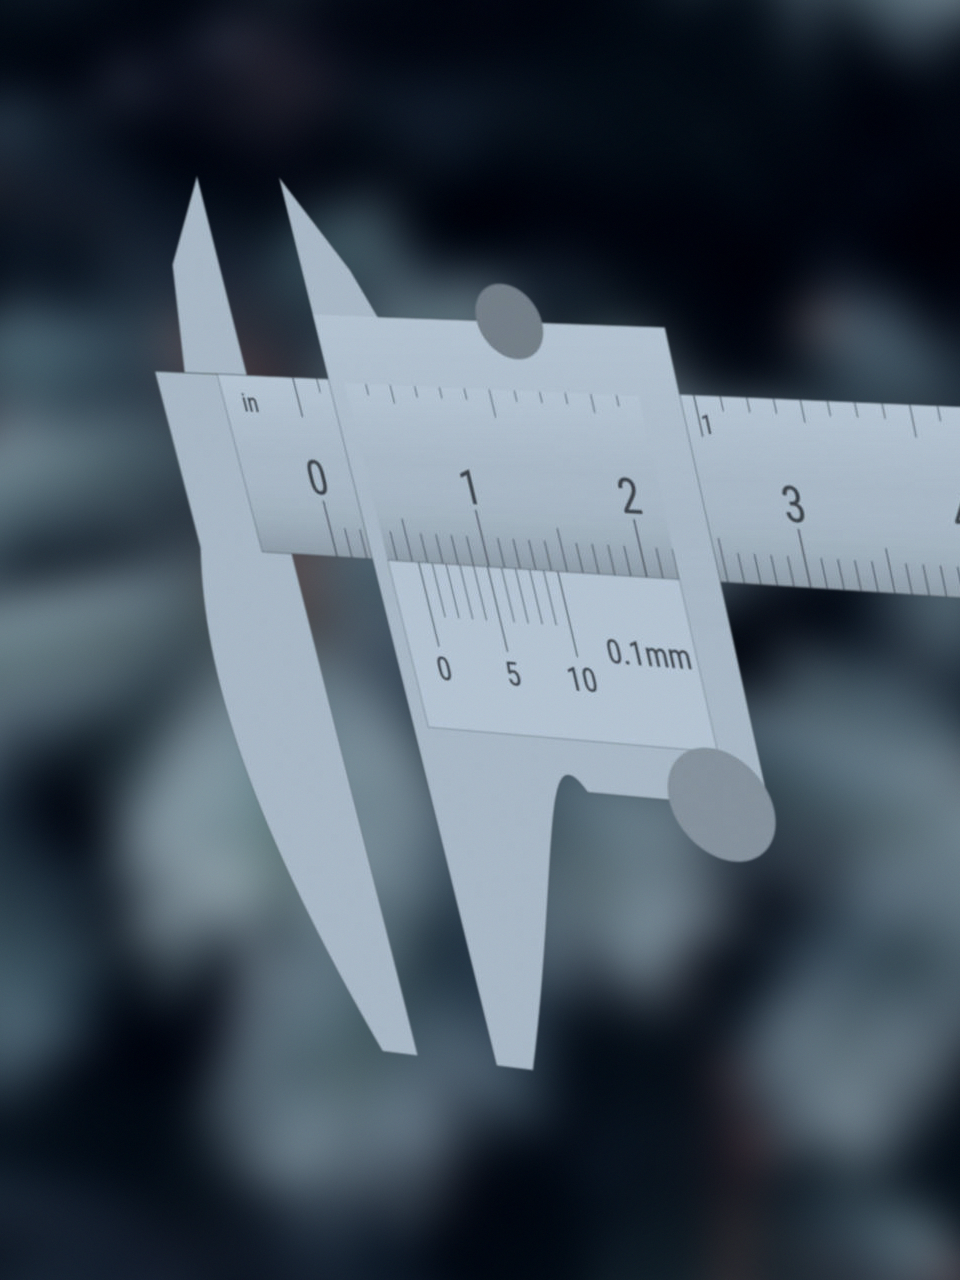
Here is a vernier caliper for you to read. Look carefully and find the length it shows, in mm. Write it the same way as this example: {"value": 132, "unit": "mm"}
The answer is {"value": 5.4, "unit": "mm"}
